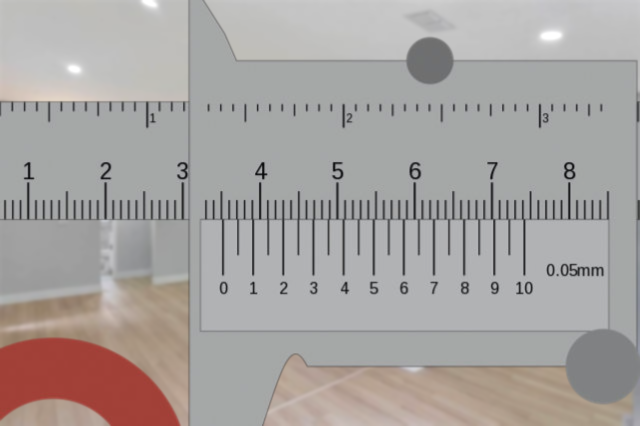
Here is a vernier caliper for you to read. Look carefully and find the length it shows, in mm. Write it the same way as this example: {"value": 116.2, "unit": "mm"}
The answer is {"value": 35.2, "unit": "mm"}
